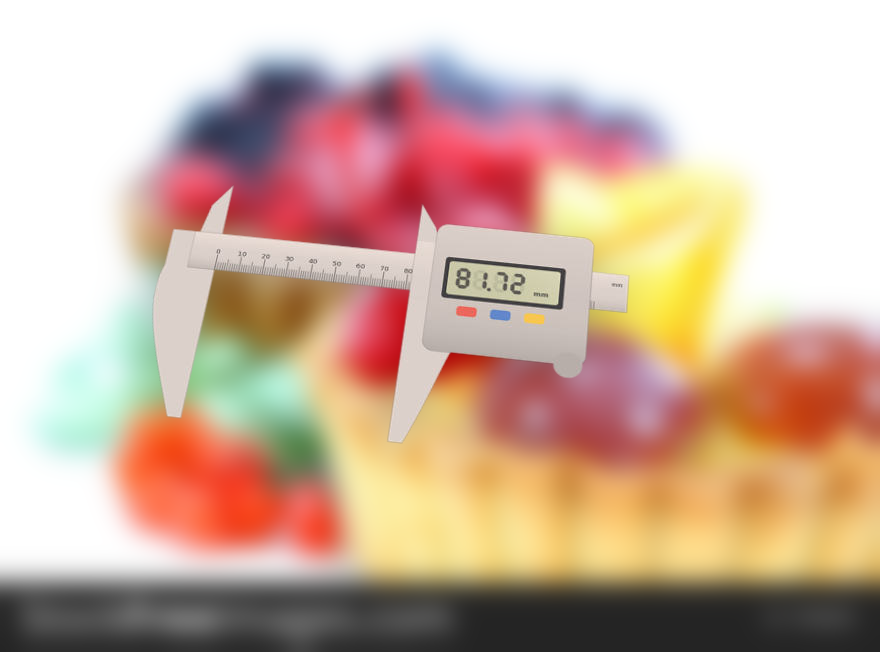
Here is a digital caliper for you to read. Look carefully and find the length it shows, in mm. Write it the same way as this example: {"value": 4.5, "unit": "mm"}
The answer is {"value": 81.72, "unit": "mm"}
